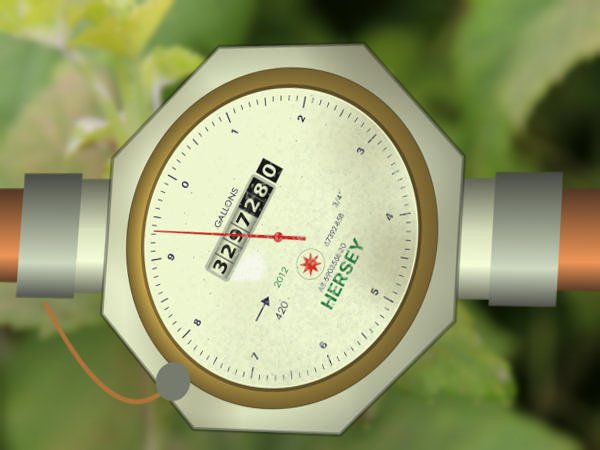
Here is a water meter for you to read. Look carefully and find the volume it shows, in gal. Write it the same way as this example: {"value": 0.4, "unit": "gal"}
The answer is {"value": 3297279.3, "unit": "gal"}
